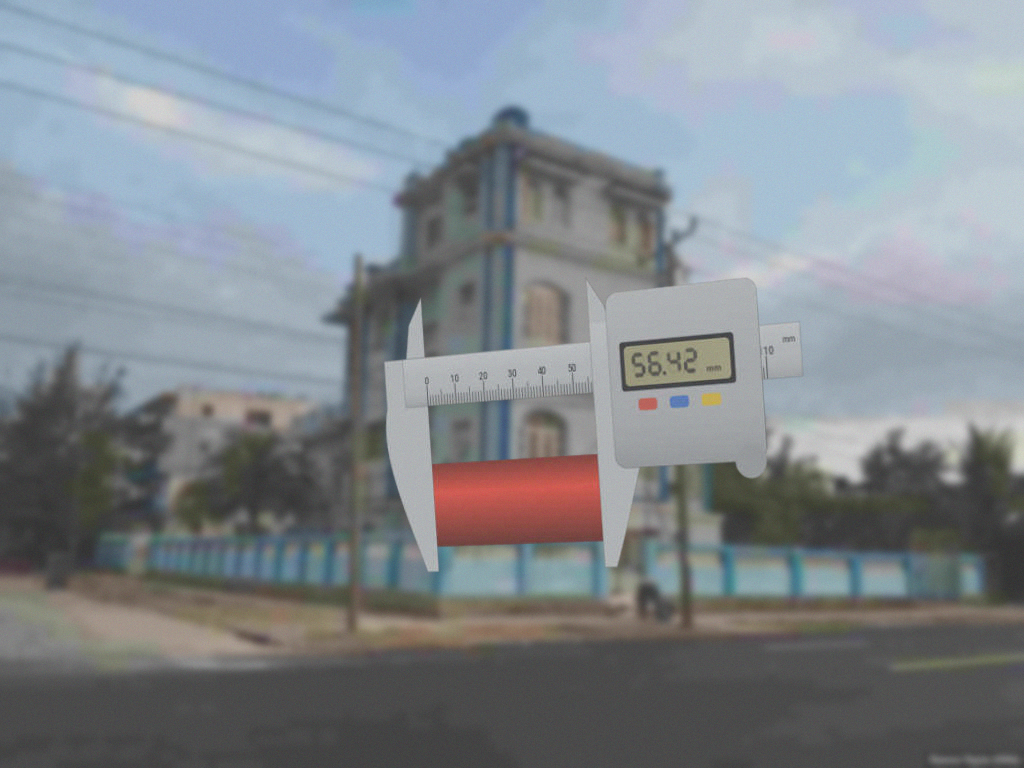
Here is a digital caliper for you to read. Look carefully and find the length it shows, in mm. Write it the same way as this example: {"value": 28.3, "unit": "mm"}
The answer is {"value": 56.42, "unit": "mm"}
